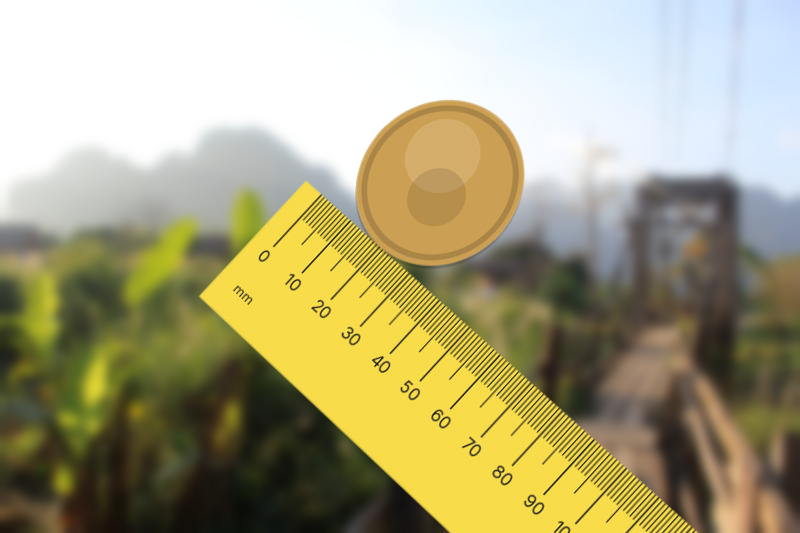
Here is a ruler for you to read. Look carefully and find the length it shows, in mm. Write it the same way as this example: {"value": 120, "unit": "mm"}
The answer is {"value": 40, "unit": "mm"}
